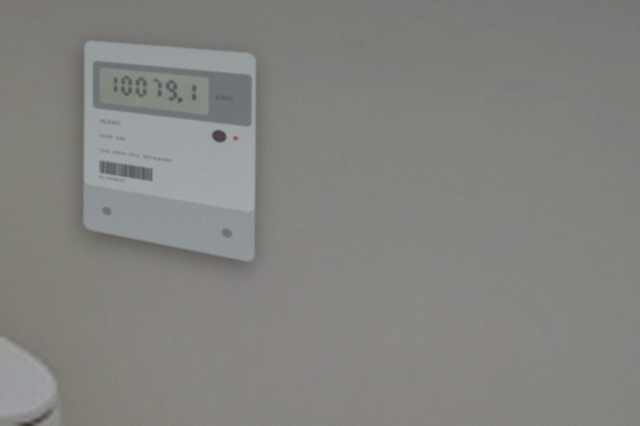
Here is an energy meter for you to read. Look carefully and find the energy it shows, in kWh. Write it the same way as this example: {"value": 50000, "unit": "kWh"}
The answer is {"value": 10079.1, "unit": "kWh"}
